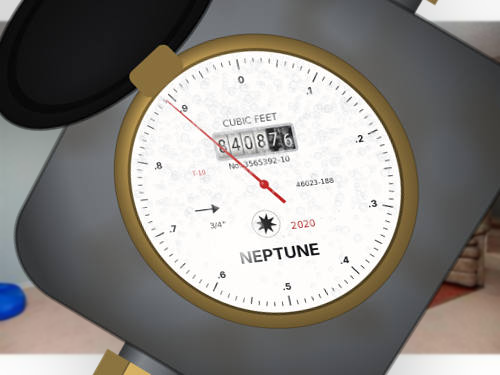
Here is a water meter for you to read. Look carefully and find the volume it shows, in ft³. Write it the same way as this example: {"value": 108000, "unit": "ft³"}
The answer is {"value": 840875.89, "unit": "ft³"}
